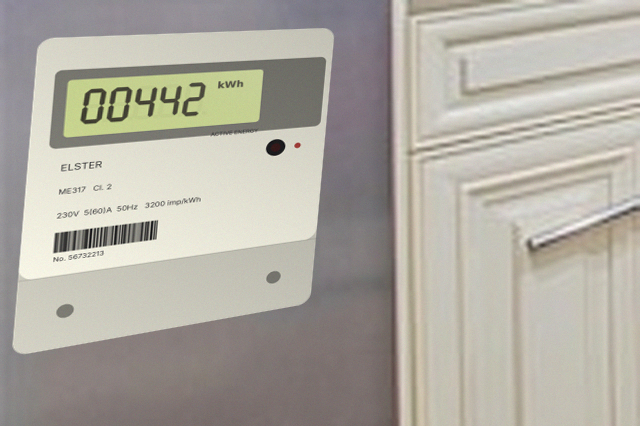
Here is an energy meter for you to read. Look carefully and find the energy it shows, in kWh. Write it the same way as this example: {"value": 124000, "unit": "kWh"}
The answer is {"value": 442, "unit": "kWh"}
